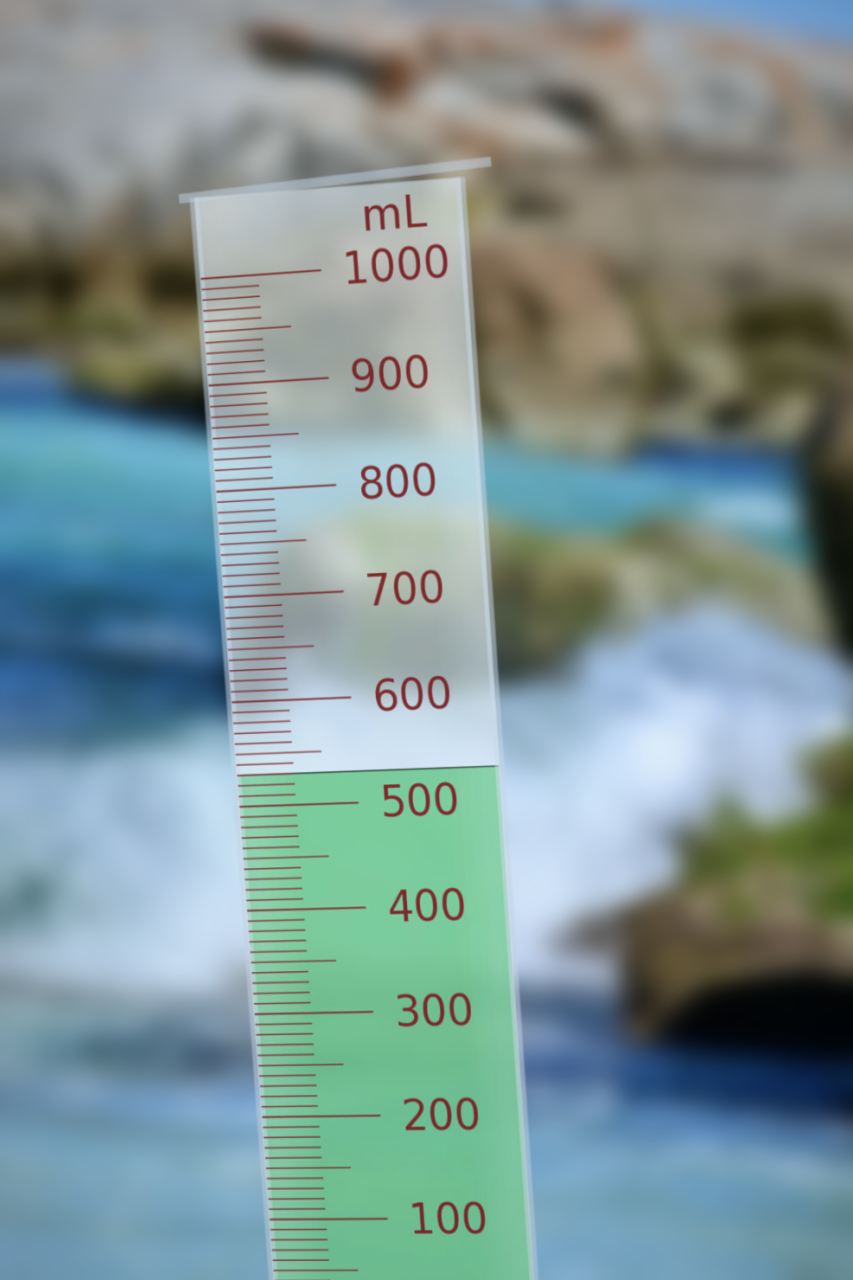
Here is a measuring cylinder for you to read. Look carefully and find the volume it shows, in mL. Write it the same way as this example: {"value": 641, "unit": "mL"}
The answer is {"value": 530, "unit": "mL"}
